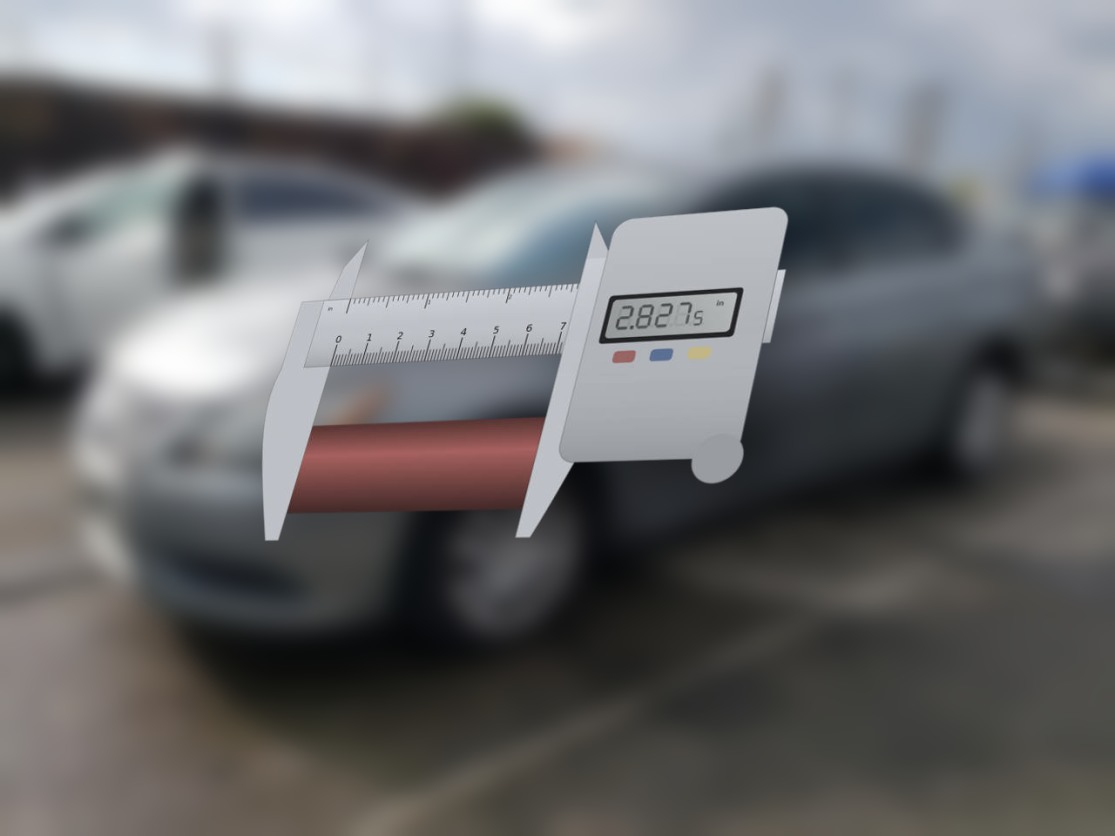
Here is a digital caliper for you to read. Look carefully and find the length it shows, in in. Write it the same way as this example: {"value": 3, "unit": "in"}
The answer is {"value": 2.8275, "unit": "in"}
